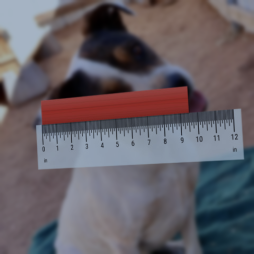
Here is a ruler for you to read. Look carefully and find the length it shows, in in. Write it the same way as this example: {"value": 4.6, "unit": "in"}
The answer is {"value": 9.5, "unit": "in"}
